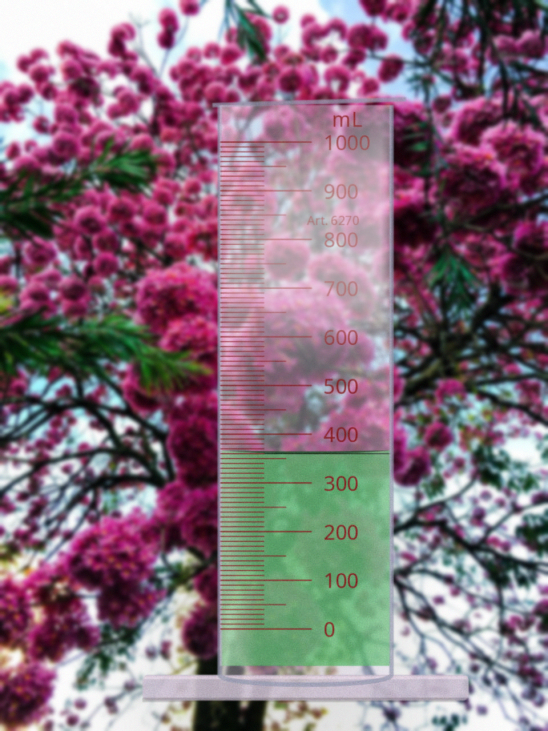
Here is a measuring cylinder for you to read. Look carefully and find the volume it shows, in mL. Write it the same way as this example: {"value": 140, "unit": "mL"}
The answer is {"value": 360, "unit": "mL"}
